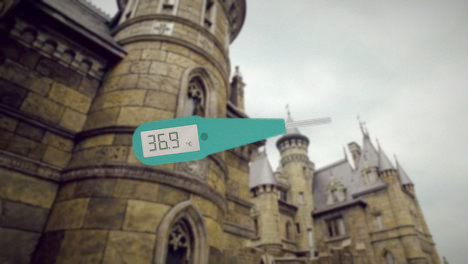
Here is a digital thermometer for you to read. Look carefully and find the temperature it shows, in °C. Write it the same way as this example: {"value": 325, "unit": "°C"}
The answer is {"value": 36.9, "unit": "°C"}
